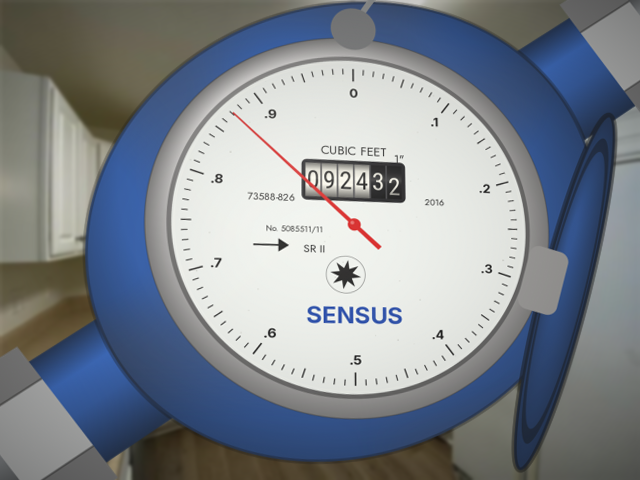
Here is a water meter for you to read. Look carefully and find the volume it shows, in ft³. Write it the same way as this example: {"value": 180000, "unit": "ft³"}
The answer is {"value": 92431.87, "unit": "ft³"}
